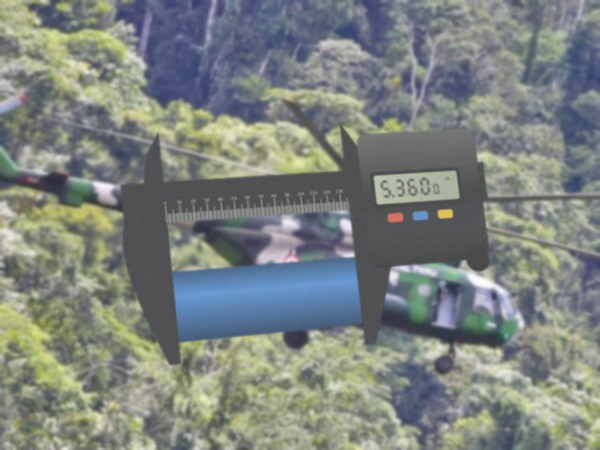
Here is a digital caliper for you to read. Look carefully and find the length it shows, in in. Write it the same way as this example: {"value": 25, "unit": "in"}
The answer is {"value": 5.3600, "unit": "in"}
